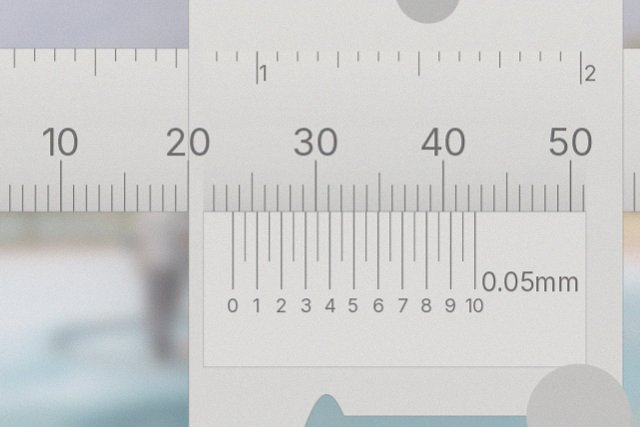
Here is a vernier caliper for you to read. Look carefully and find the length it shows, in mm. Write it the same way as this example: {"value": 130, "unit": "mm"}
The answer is {"value": 23.5, "unit": "mm"}
